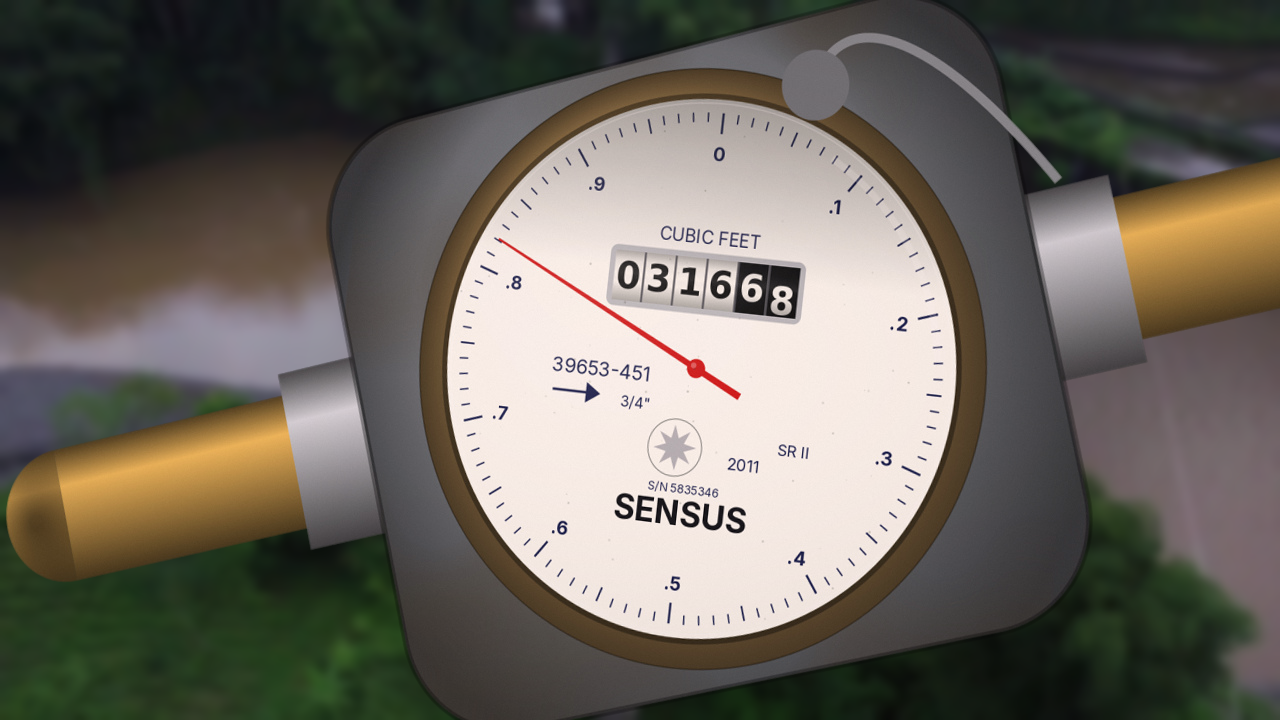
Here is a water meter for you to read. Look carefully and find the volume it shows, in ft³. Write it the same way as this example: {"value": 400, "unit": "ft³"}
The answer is {"value": 31667.82, "unit": "ft³"}
